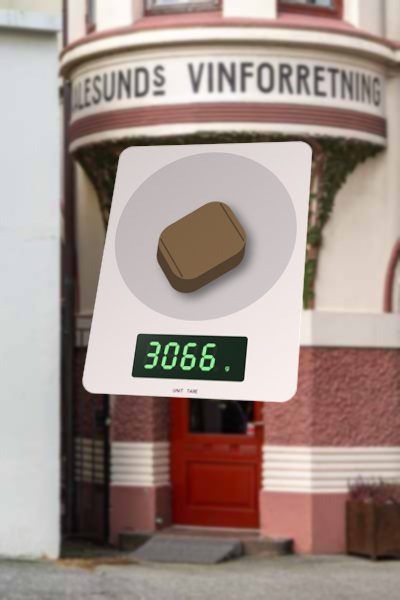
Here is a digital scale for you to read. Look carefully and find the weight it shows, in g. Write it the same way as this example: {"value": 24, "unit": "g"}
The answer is {"value": 3066, "unit": "g"}
